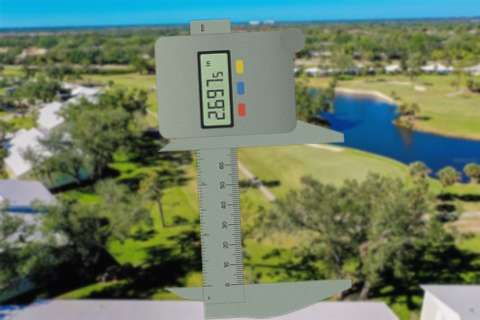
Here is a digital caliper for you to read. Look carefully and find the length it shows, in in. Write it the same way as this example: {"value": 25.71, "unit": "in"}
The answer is {"value": 2.6975, "unit": "in"}
